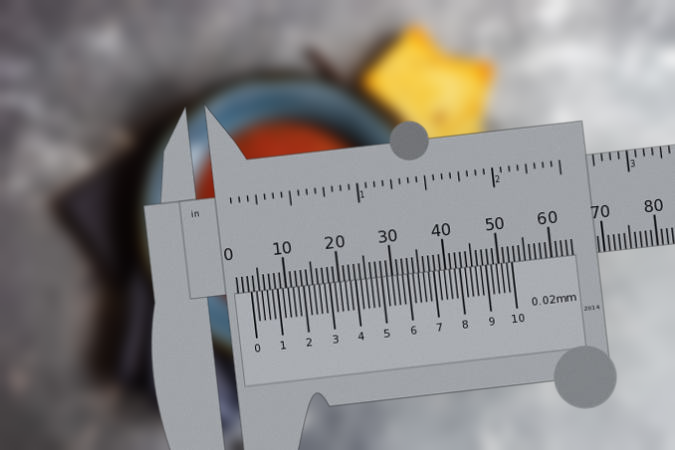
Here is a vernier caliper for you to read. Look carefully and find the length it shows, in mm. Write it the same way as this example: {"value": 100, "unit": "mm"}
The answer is {"value": 3.5, "unit": "mm"}
